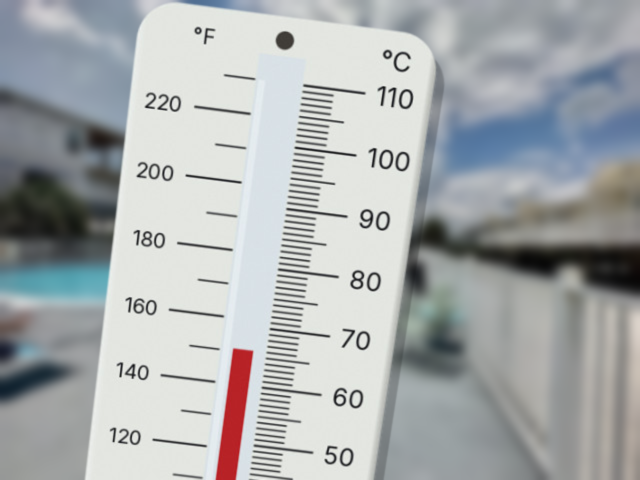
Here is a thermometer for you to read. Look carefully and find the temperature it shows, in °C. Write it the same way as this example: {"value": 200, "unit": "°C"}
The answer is {"value": 66, "unit": "°C"}
